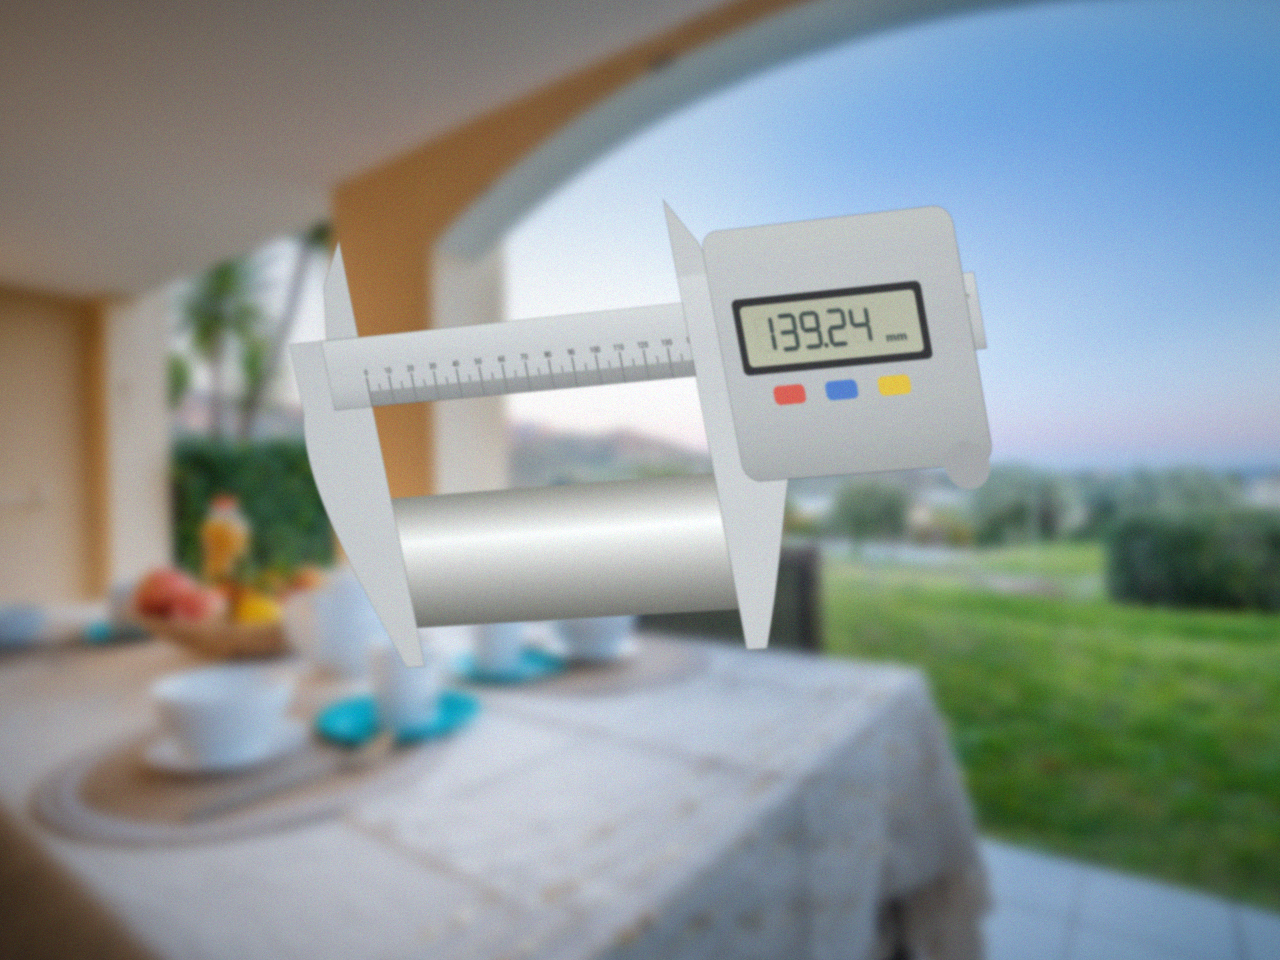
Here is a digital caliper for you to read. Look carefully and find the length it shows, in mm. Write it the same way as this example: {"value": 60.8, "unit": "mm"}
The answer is {"value": 139.24, "unit": "mm"}
